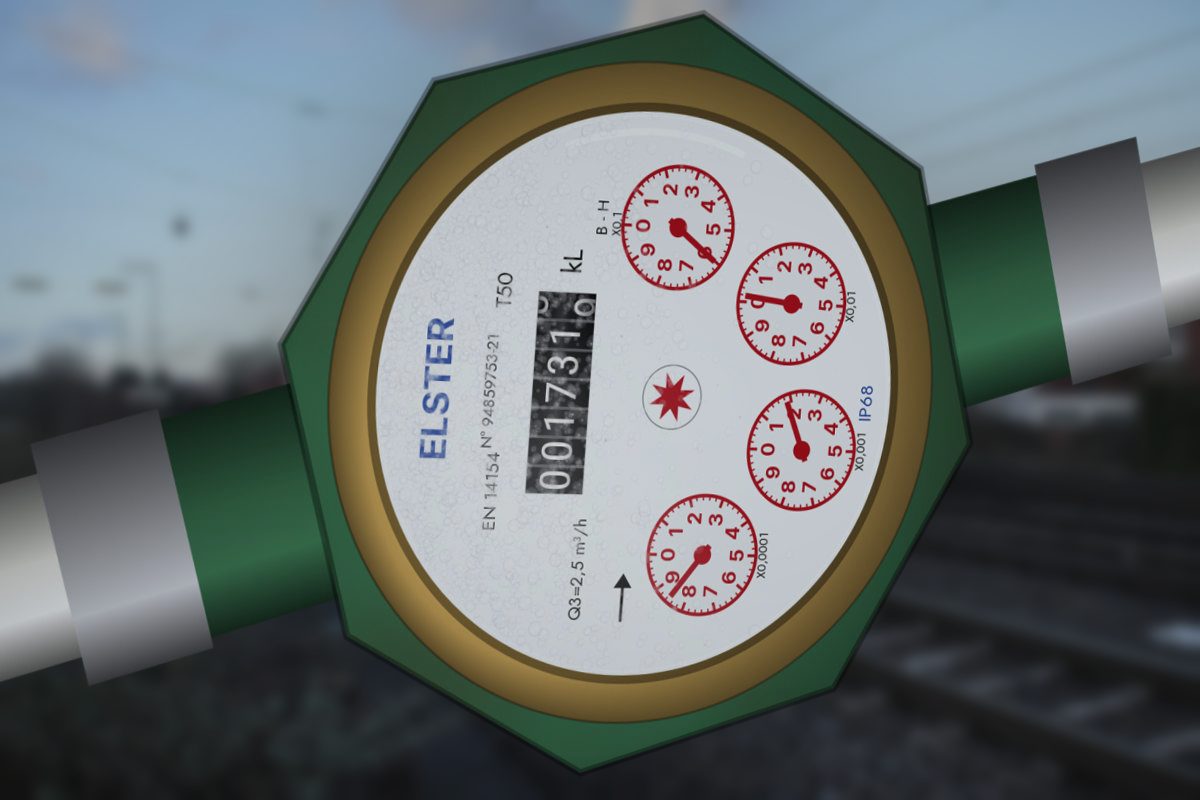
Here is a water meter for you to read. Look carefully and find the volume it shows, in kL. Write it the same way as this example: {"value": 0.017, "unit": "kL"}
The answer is {"value": 17318.6018, "unit": "kL"}
